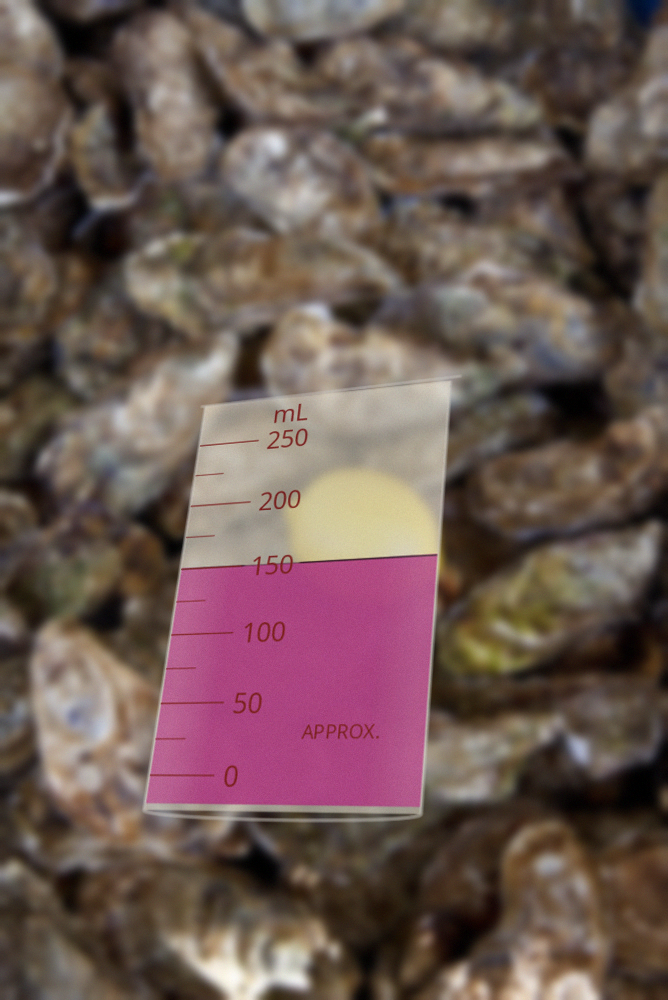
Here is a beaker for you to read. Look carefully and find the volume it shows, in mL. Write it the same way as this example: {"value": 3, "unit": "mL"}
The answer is {"value": 150, "unit": "mL"}
